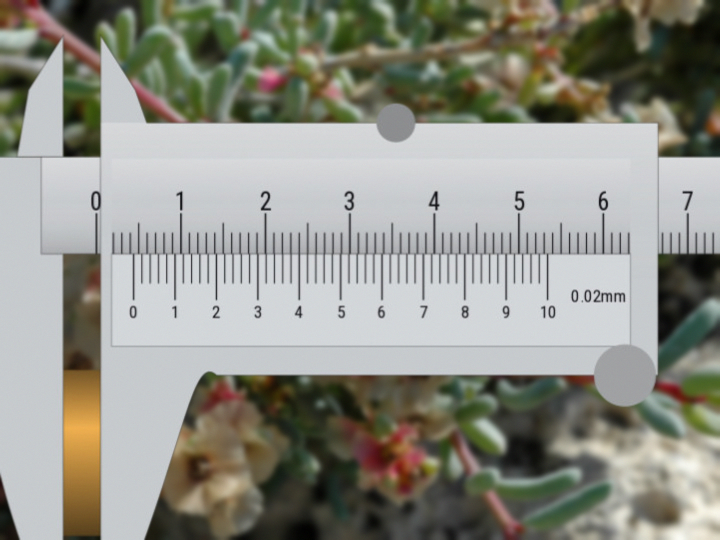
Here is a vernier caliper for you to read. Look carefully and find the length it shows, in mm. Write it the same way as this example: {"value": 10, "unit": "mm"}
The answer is {"value": 4.4, "unit": "mm"}
